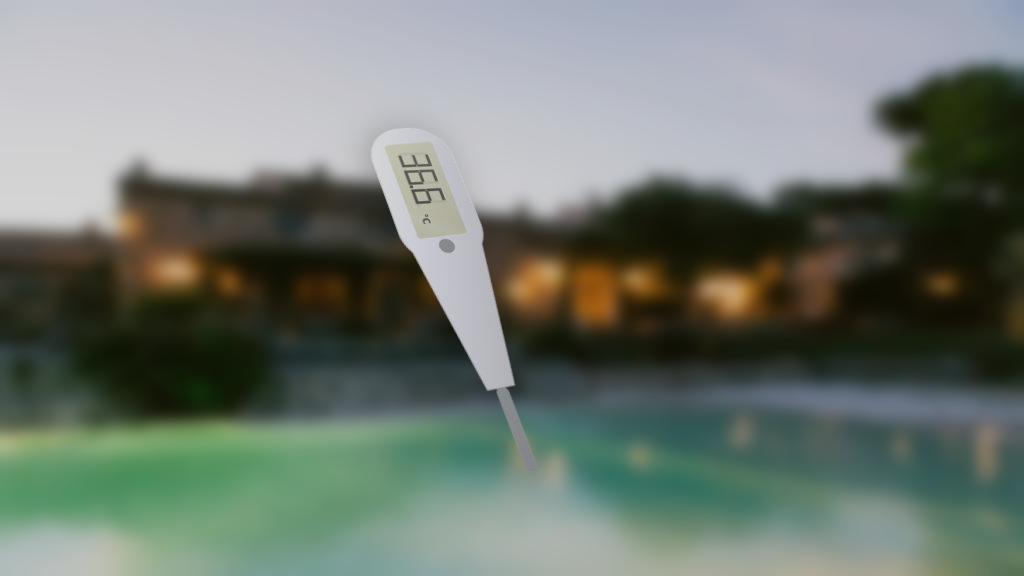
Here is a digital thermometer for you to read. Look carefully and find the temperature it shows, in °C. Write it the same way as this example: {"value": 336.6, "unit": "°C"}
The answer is {"value": 36.6, "unit": "°C"}
